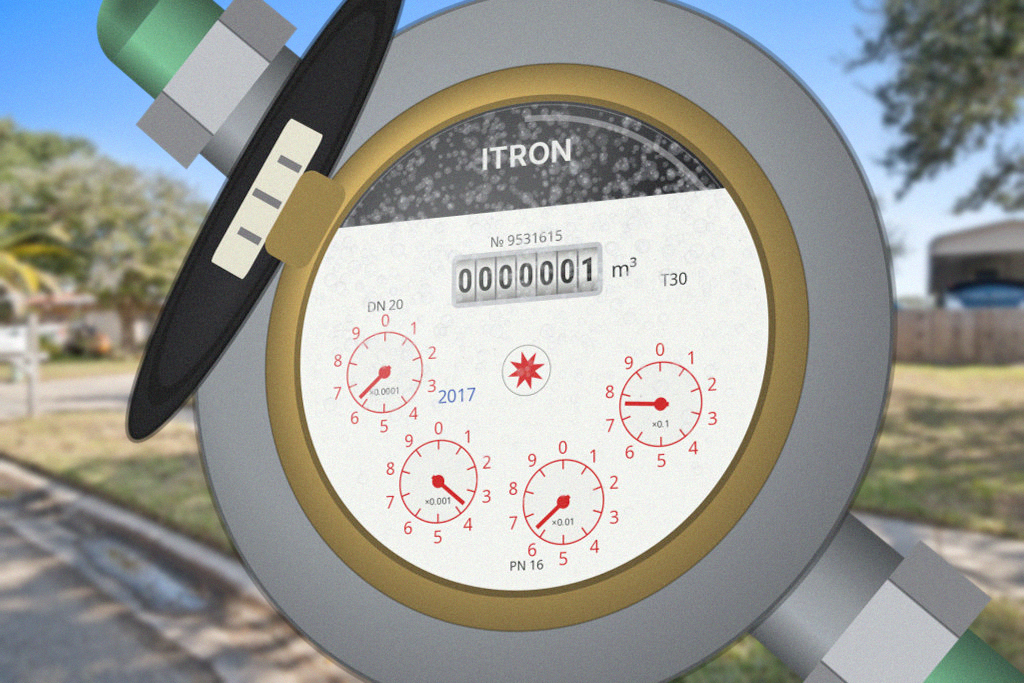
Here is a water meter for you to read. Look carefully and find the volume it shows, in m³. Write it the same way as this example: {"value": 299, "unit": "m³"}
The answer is {"value": 1.7636, "unit": "m³"}
